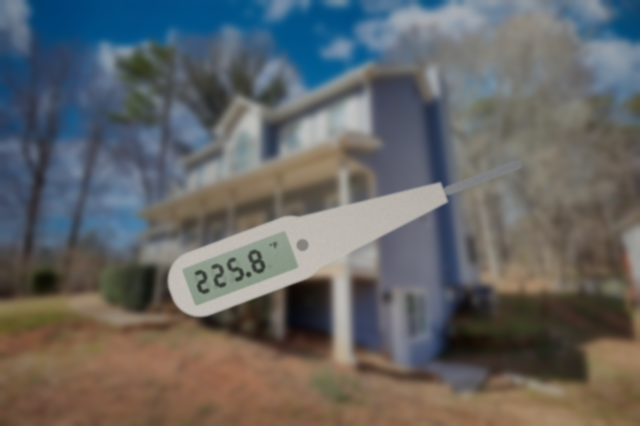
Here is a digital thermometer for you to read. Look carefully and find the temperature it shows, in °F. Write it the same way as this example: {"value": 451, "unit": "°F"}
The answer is {"value": 225.8, "unit": "°F"}
